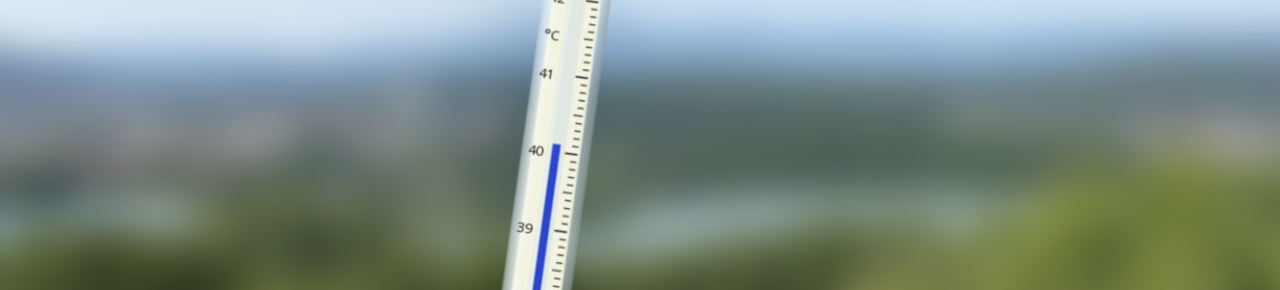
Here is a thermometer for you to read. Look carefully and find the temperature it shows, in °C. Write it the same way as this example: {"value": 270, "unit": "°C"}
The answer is {"value": 40.1, "unit": "°C"}
